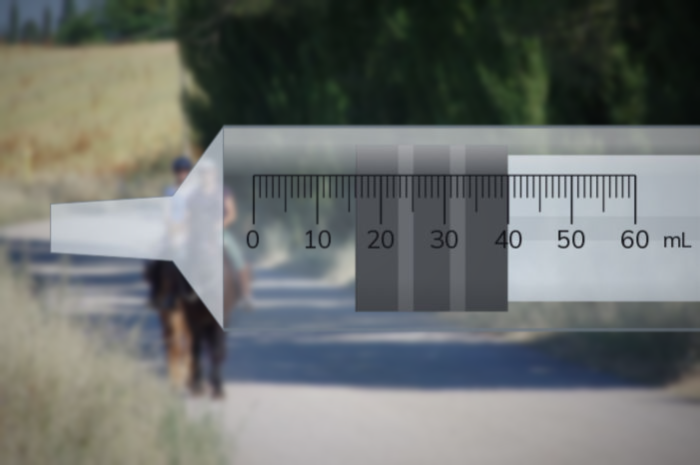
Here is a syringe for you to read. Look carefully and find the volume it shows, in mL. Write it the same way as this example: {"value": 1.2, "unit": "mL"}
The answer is {"value": 16, "unit": "mL"}
